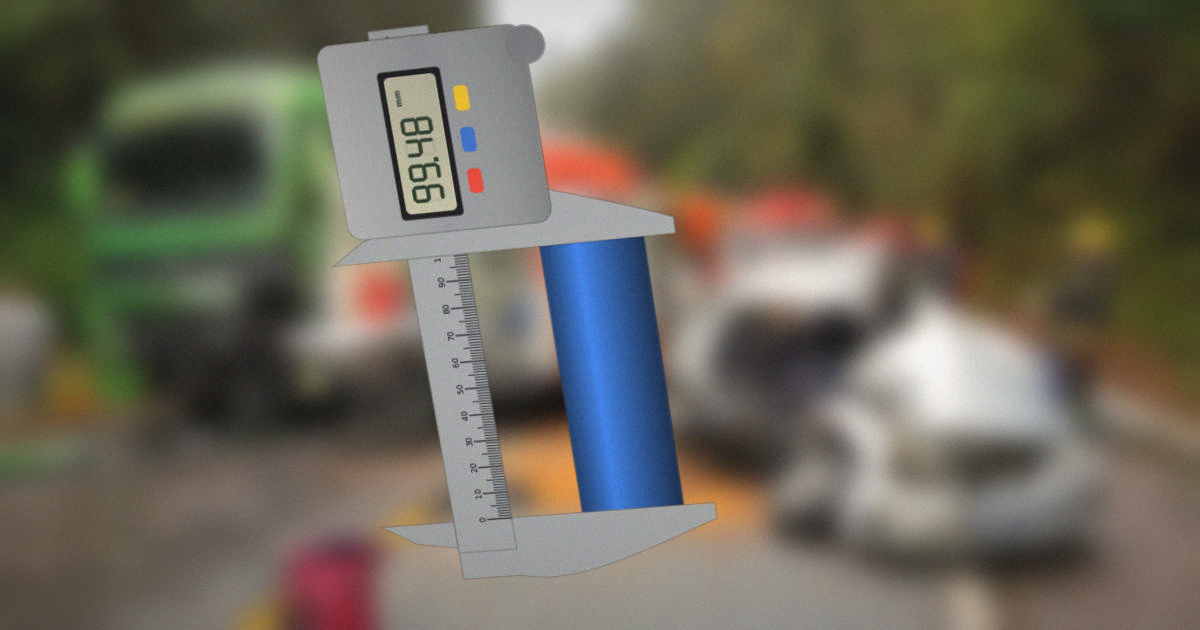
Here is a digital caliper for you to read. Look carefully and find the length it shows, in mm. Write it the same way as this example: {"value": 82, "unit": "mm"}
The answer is {"value": 99.48, "unit": "mm"}
